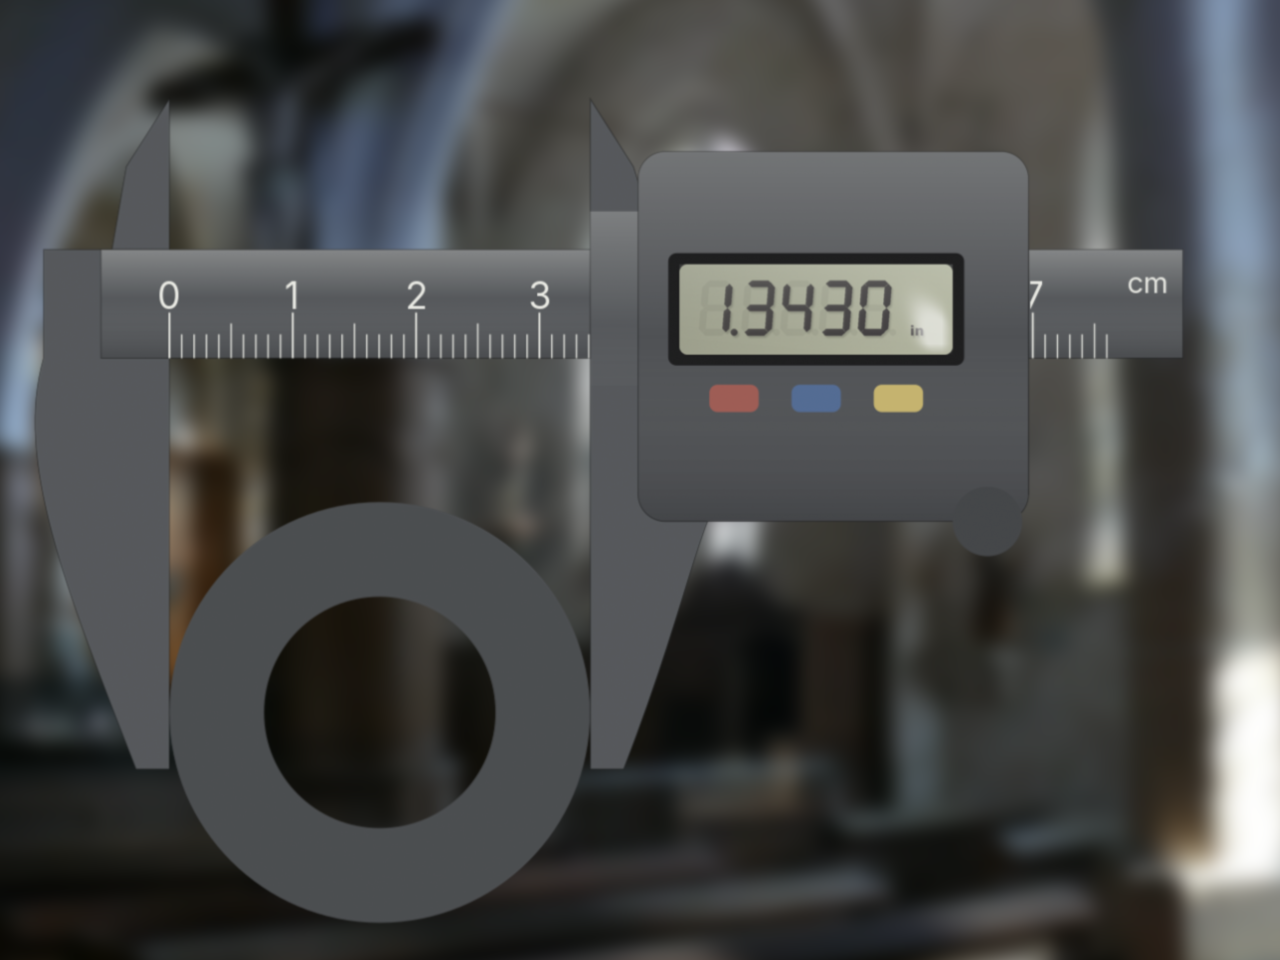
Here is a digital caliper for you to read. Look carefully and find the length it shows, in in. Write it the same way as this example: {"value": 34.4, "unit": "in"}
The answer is {"value": 1.3430, "unit": "in"}
